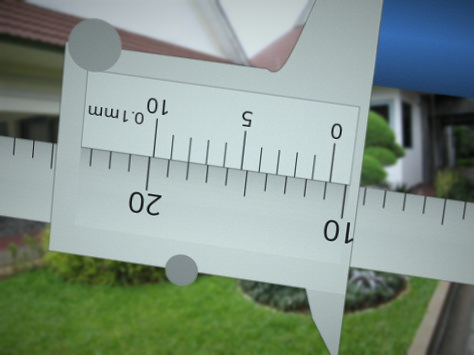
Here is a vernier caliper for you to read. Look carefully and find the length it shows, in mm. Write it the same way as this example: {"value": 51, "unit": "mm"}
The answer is {"value": 10.8, "unit": "mm"}
